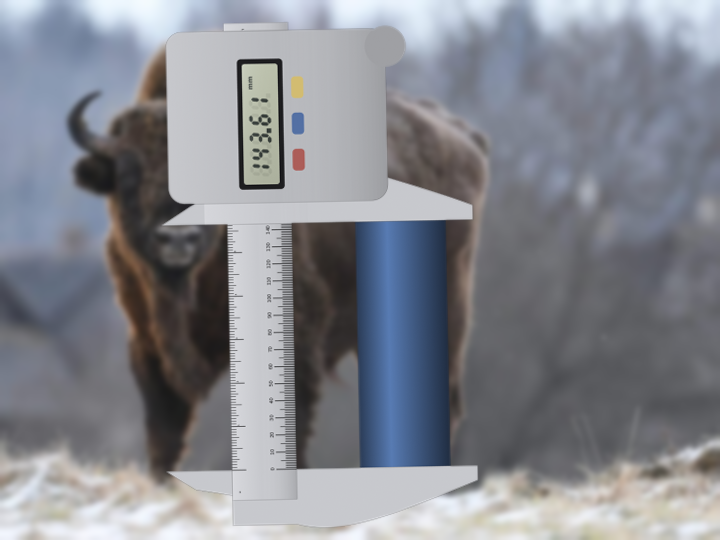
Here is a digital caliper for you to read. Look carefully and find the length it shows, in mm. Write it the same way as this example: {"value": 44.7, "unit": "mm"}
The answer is {"value": 143.61, "unit": "mm"}
